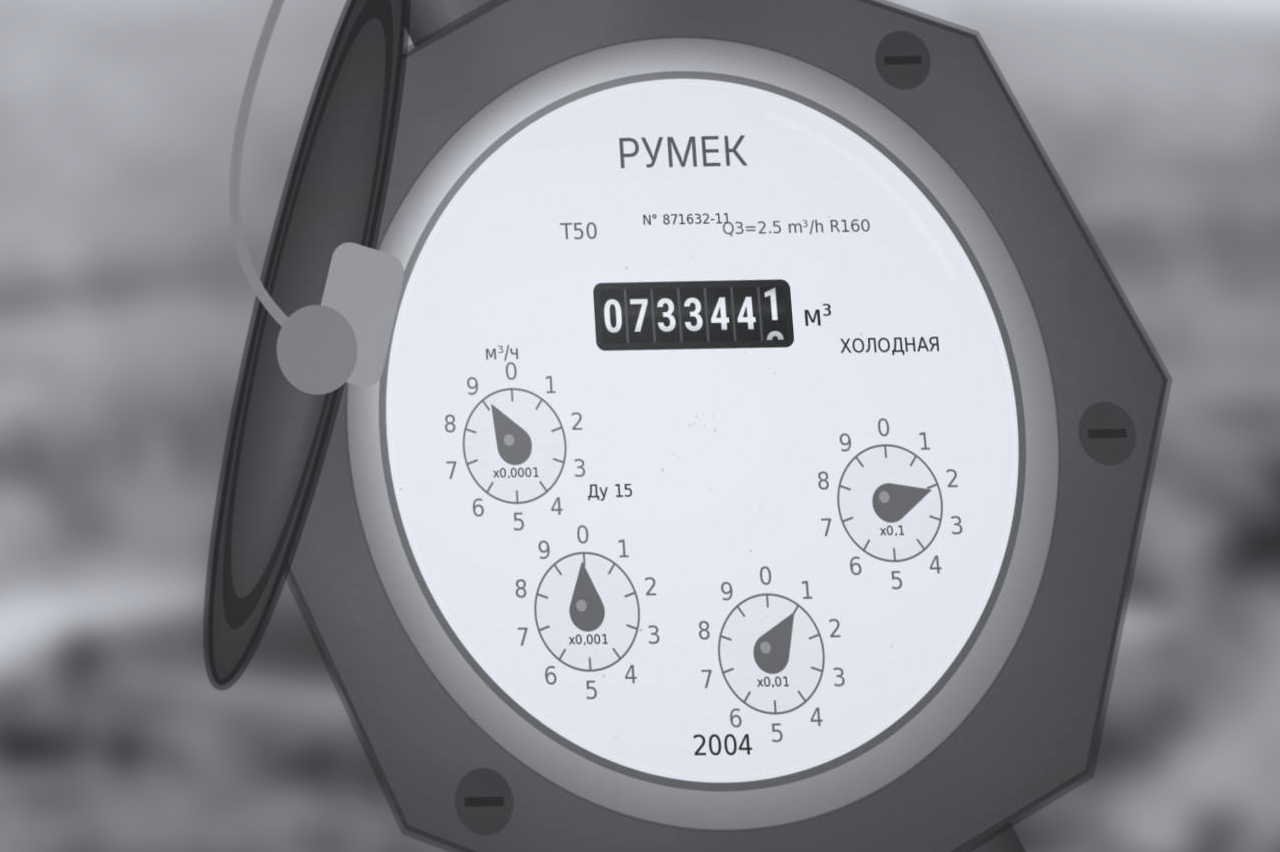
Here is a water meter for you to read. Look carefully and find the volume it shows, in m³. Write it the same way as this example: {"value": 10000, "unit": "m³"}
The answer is {"value": 733441.2099, "unit": "m³"}
